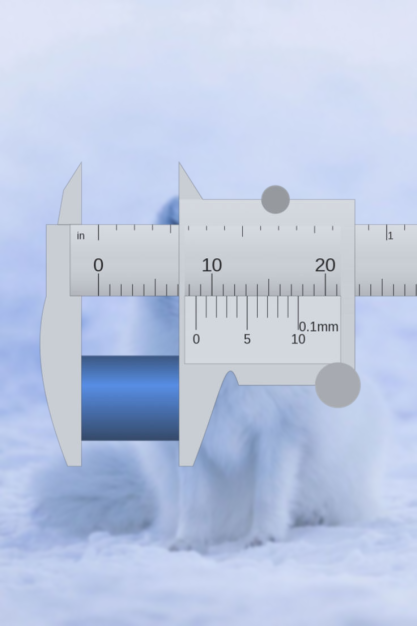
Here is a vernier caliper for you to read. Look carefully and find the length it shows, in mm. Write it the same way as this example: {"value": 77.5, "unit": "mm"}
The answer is {"value": 8.6, "unit": "mm"}
